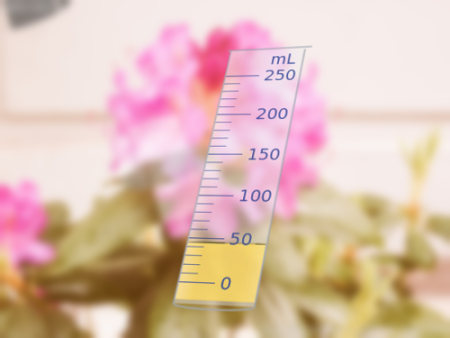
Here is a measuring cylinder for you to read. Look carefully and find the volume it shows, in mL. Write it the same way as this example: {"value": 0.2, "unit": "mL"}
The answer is {"value": 45, "unit": "mL"}
